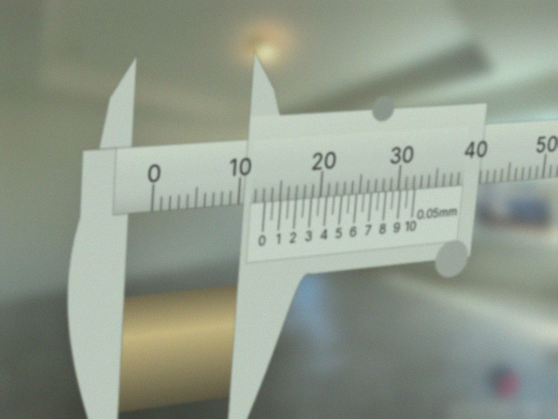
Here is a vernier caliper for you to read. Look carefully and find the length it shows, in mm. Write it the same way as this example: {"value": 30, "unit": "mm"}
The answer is {"value": 13.2, "unit": "mm"}
